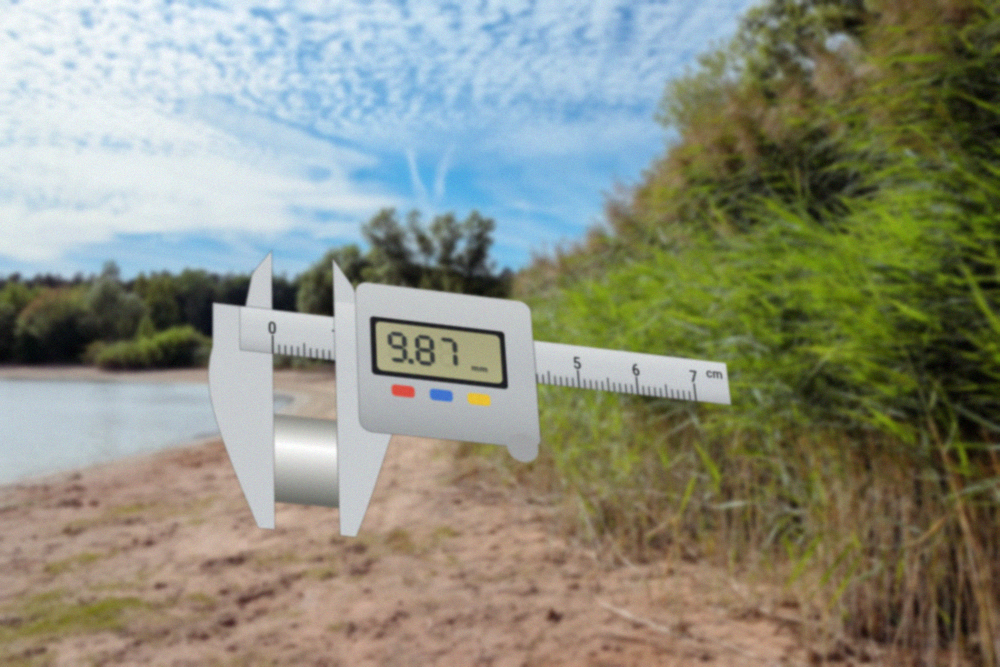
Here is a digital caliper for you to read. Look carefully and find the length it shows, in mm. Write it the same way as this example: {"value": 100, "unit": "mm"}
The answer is {"value": 9.87, "unit": "mm"}
